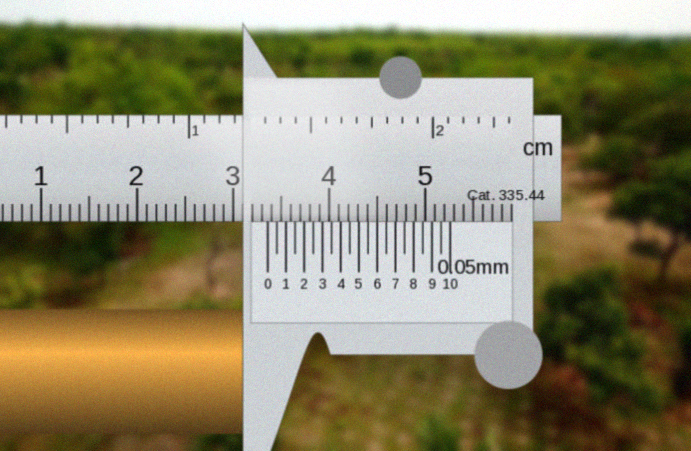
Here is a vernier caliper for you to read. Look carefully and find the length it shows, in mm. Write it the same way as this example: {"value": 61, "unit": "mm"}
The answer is {"value": 33.6, "unit": "mm"}
